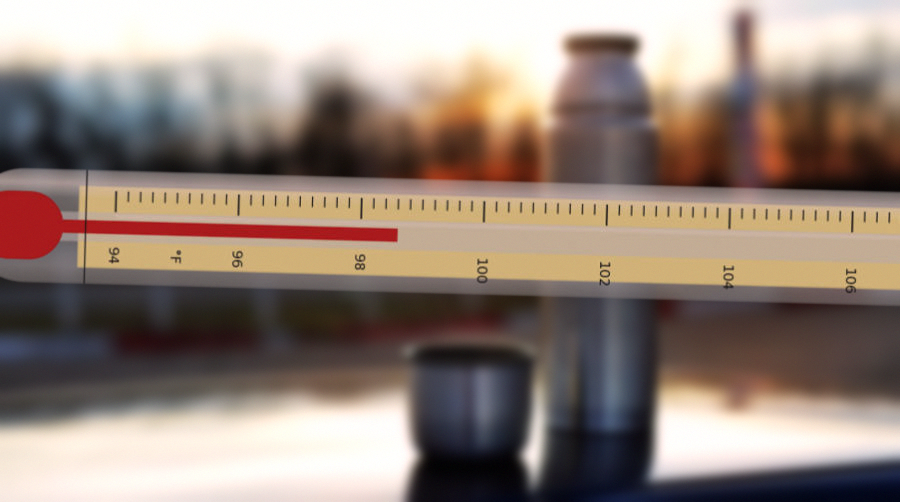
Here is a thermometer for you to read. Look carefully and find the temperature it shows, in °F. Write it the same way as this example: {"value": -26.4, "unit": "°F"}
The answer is {"value": 98.6, "unit": "°F"}
